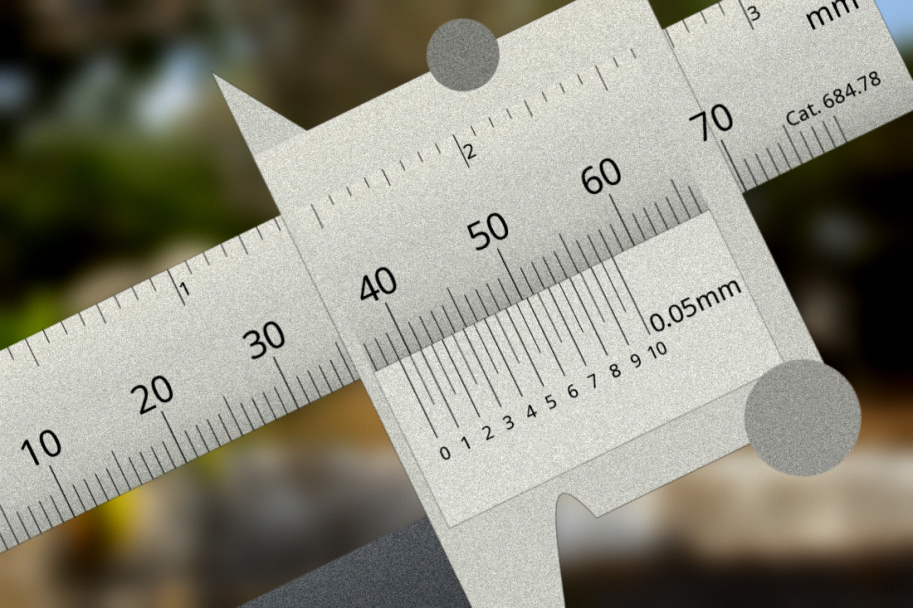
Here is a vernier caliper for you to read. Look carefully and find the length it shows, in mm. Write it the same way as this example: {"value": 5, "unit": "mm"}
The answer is {"value": 39.0, "unit": "mm"}
